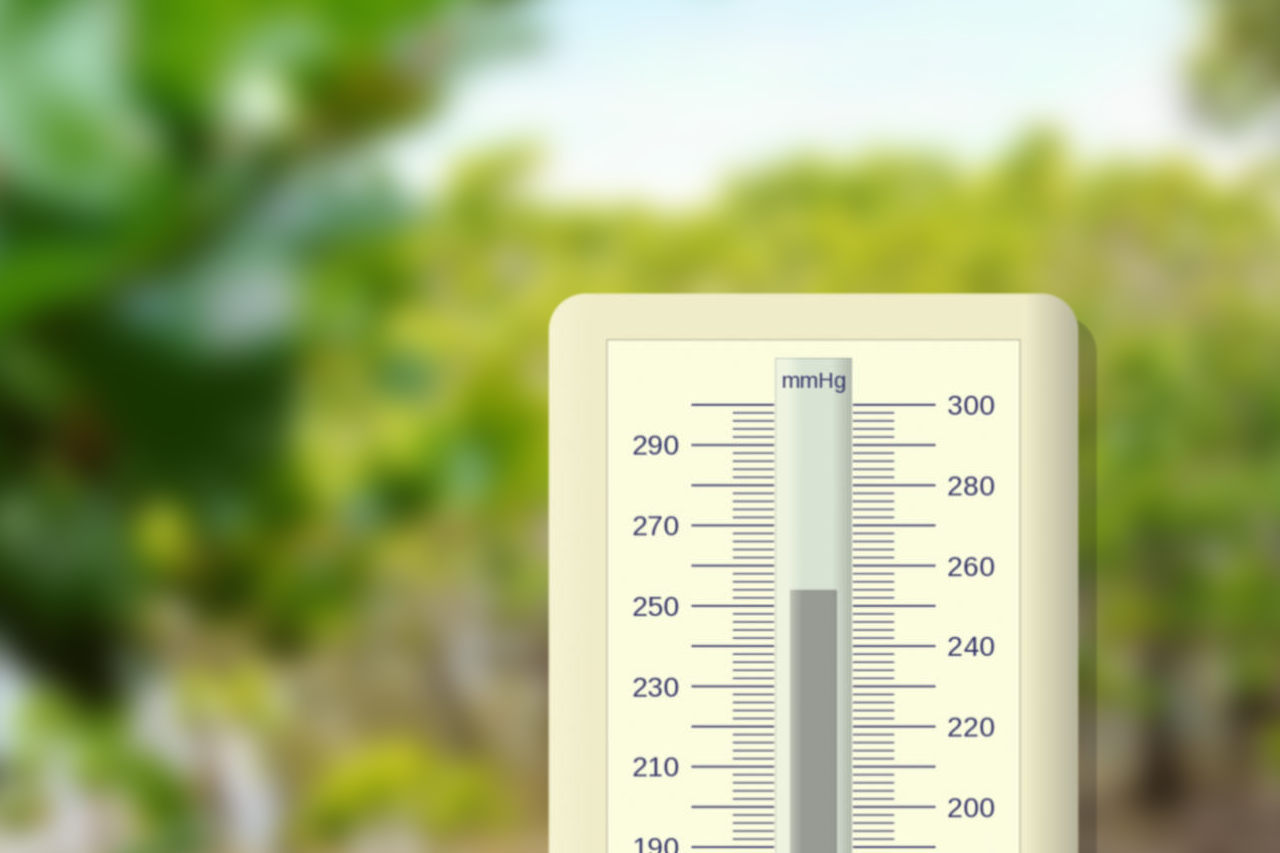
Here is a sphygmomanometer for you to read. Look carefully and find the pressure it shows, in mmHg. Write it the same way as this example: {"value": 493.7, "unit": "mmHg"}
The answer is {"value": 254, "unit": "mmHg"}
